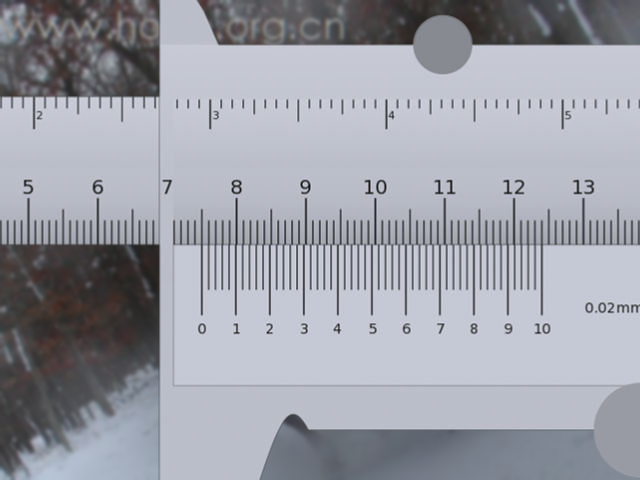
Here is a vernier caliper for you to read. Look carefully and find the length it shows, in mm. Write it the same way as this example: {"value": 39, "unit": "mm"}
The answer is {"value": 75.0, "unit": "mm"}
